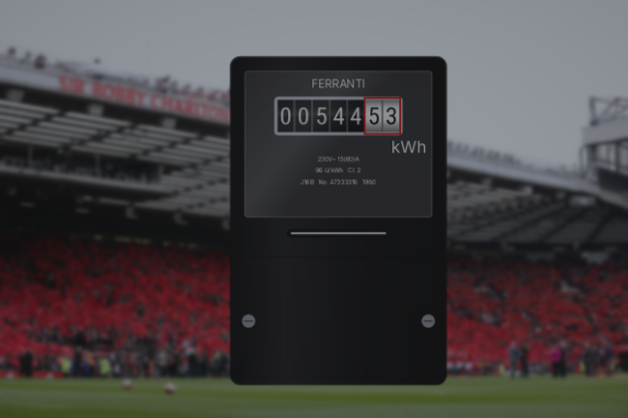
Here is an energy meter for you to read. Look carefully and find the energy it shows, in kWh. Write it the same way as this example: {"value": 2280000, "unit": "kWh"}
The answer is {"value": 544.53, "unit": "kWh"}
